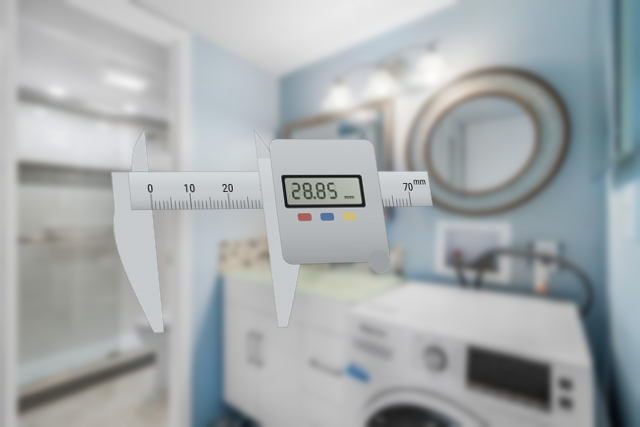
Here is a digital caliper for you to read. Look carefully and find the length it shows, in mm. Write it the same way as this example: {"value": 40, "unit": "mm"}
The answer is {"value": 28.85, "unit": "mm"}
